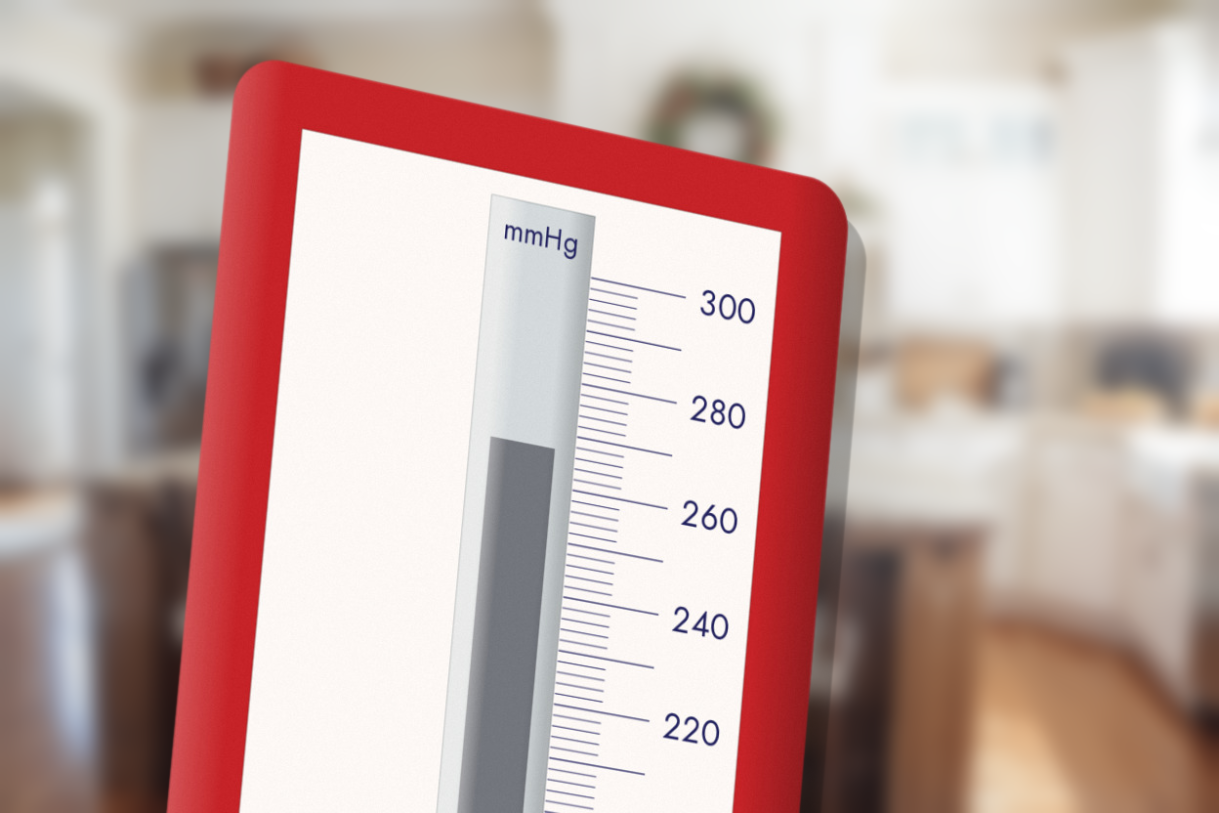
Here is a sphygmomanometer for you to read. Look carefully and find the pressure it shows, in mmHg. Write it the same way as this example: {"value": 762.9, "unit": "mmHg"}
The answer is {"value": 267, "unit": "mmHg"}
